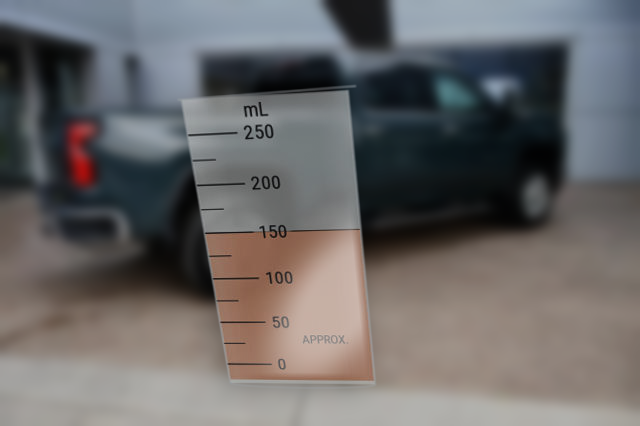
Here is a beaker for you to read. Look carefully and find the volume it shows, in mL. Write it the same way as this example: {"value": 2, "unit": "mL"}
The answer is {"value": 150, "unit": "mL"}
